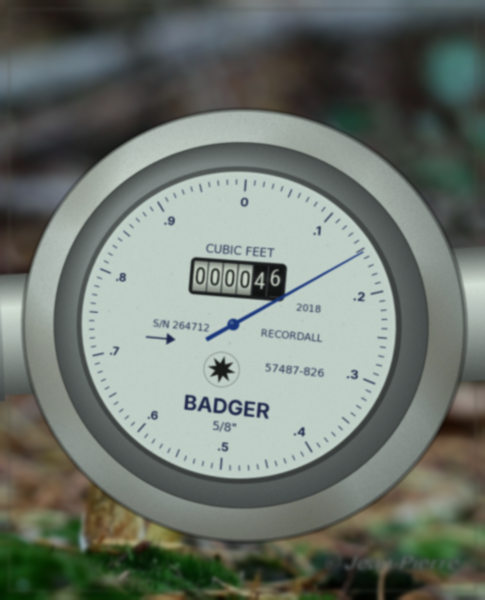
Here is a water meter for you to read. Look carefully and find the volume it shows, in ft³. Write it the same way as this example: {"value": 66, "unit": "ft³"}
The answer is {"value": 46.15, "unit": "ft³"}
